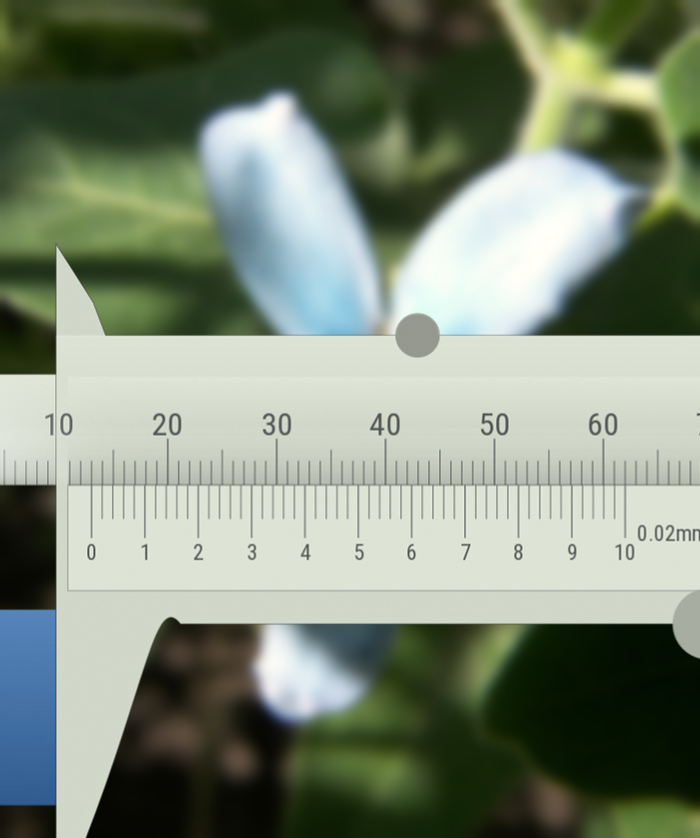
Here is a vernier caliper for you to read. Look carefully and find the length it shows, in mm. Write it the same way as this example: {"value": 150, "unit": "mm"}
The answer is {"value": 13.0, "unit": "mm"}
